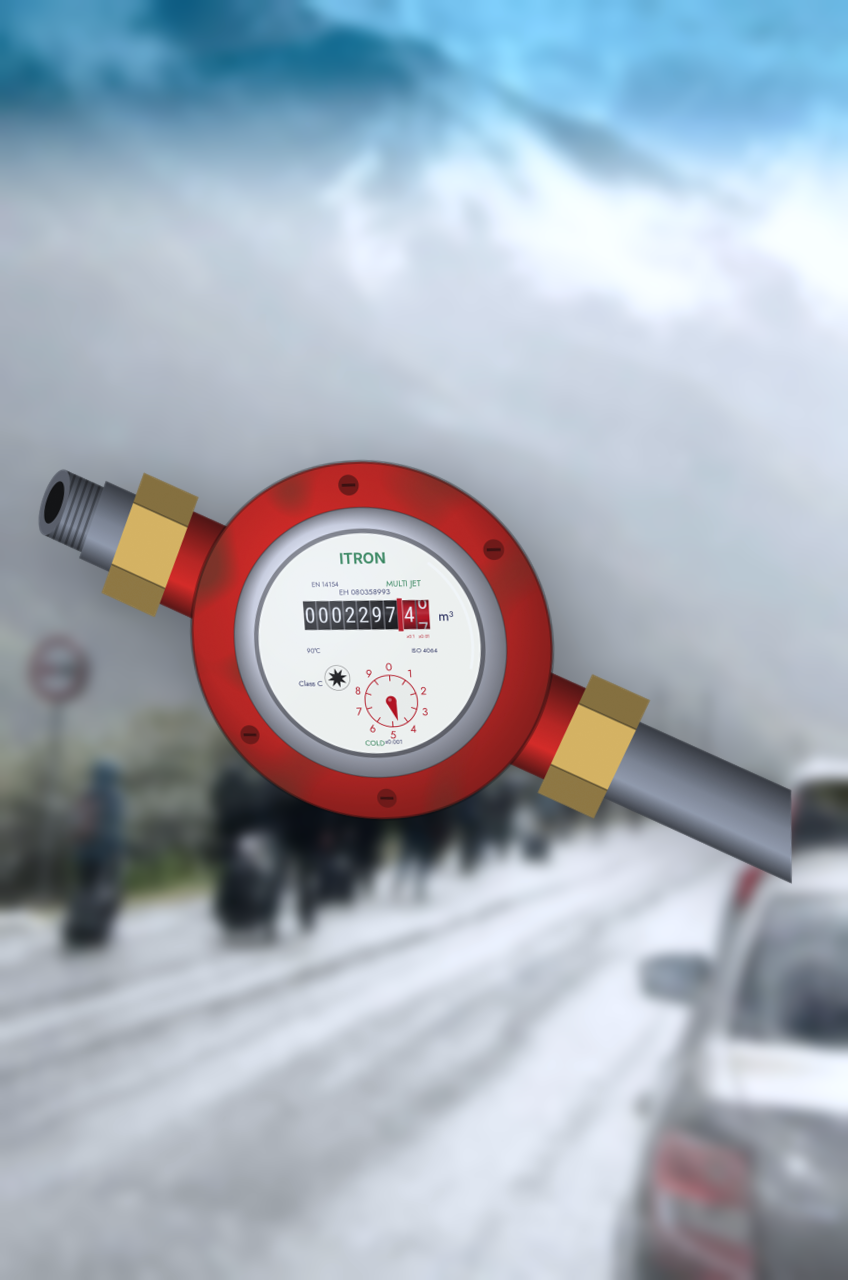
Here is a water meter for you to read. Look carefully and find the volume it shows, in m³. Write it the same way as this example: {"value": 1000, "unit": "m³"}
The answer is {"value": 2297.464, "unit": "m³"}
